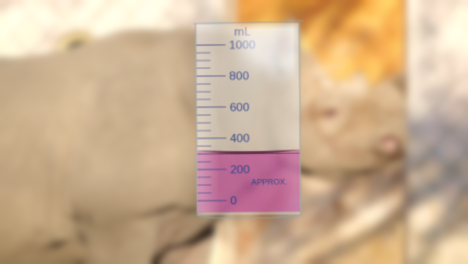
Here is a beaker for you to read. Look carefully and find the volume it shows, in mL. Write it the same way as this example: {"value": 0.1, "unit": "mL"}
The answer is {"value": 300, "unit": "mL"}
